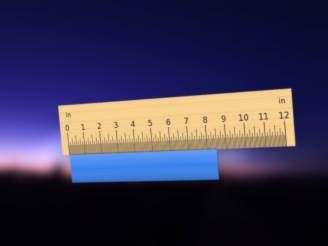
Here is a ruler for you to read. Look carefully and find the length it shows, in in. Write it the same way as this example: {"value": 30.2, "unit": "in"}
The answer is {"value": 8.5, "unit": "in"}
